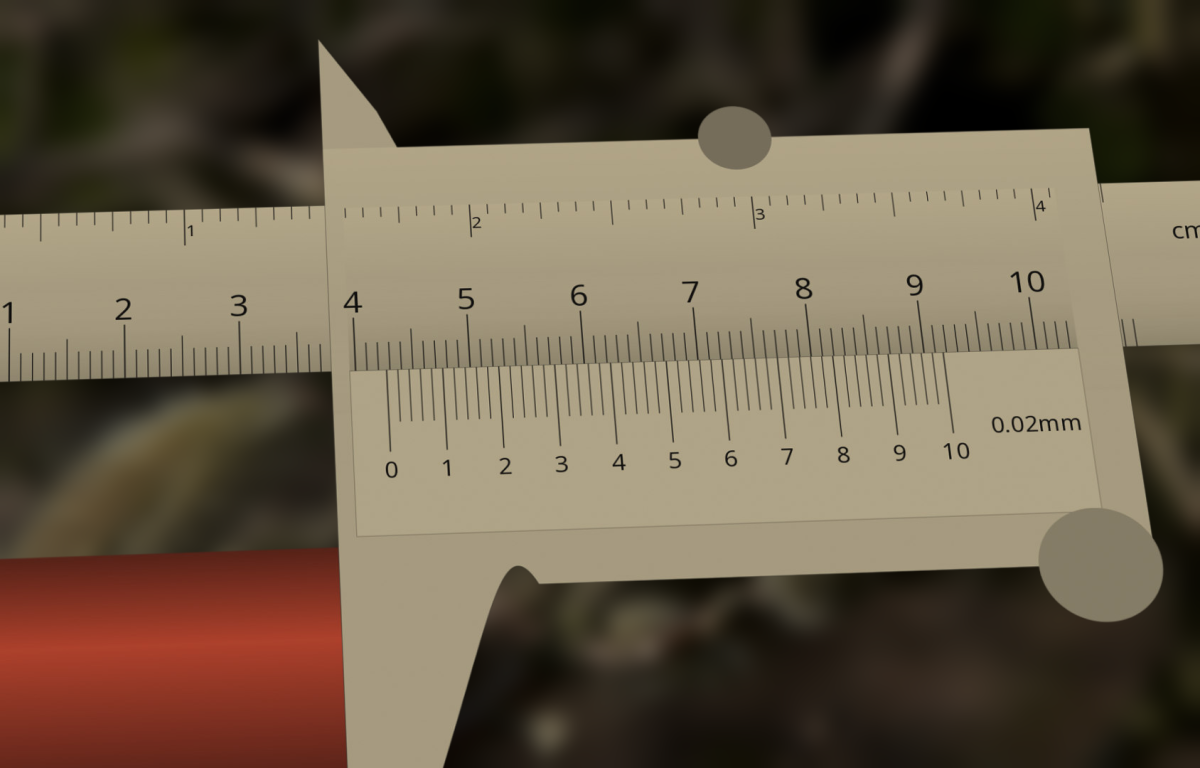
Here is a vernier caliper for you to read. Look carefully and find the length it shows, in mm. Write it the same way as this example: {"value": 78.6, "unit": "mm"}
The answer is {"value": 42.7, "unit": "mm"}
